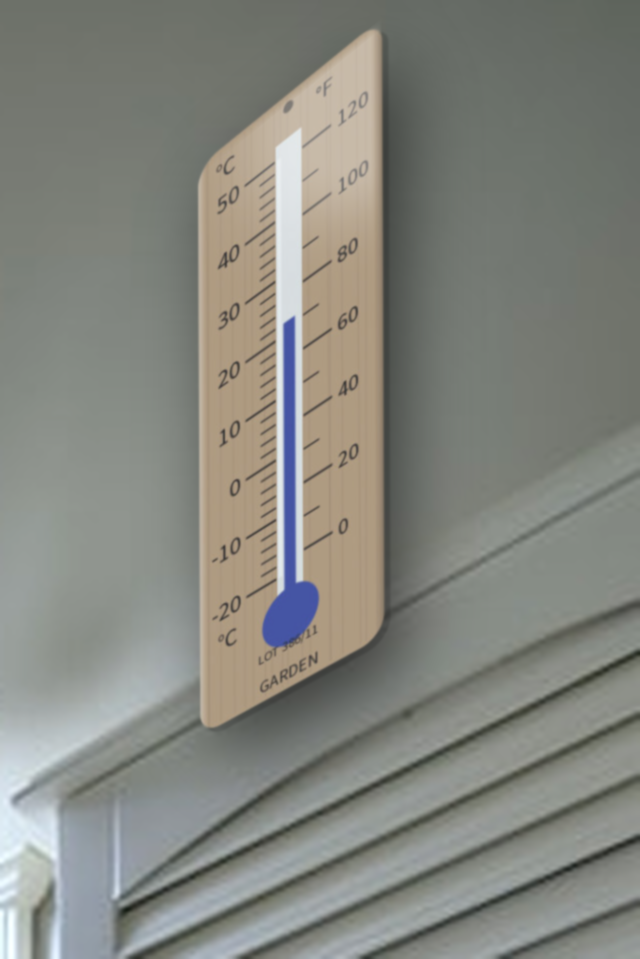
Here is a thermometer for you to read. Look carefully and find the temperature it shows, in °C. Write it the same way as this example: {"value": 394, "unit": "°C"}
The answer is {"value": 22, "unit": "°C"}
